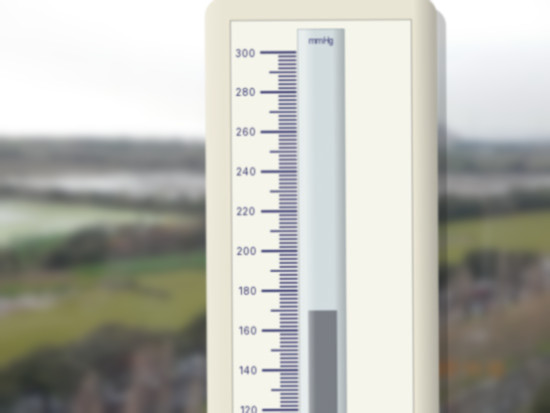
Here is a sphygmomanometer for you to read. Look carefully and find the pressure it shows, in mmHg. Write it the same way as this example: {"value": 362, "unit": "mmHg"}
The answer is {"value": 170, "unit": "mmHg"}
